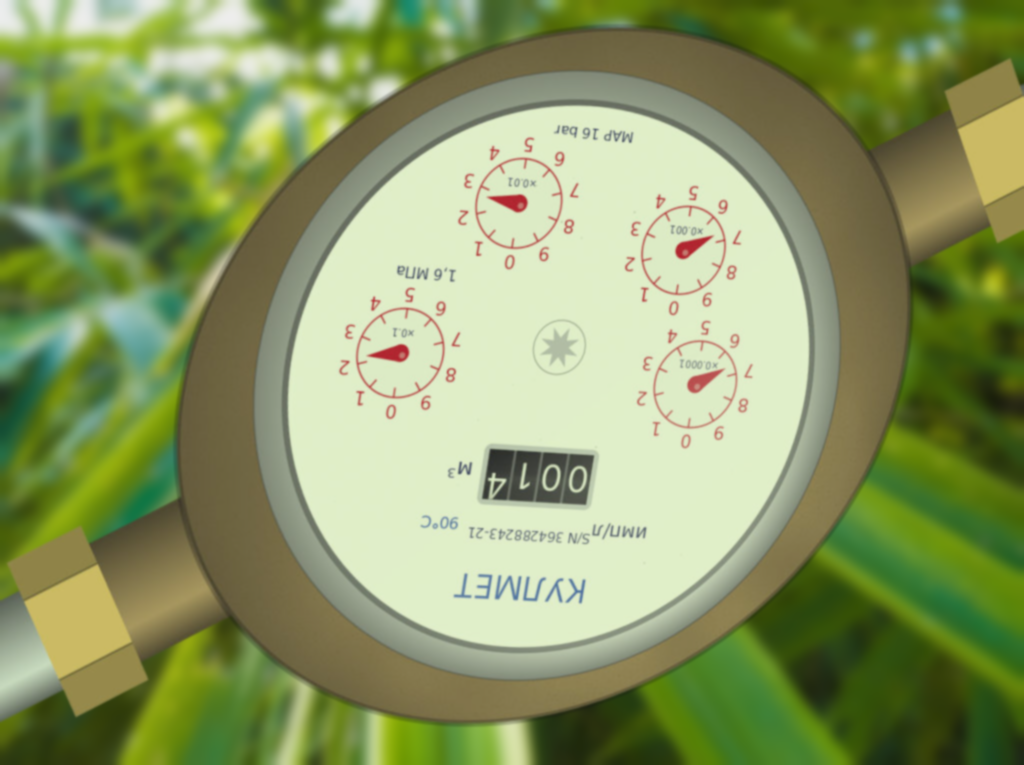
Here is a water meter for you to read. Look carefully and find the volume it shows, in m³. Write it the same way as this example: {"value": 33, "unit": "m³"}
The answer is {"value": 14.2266, "unit": "m³"}
